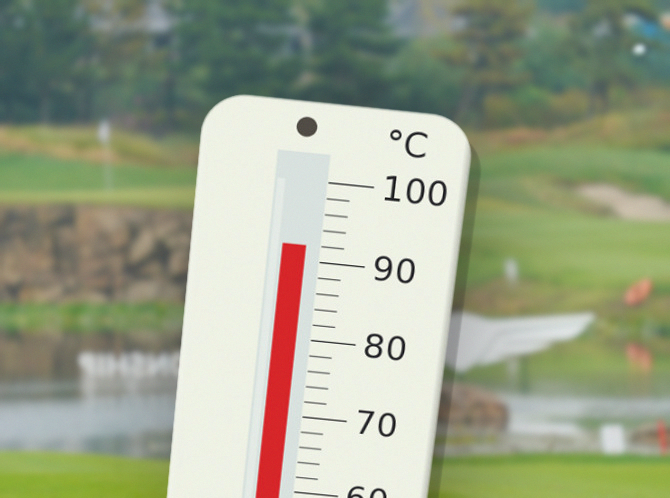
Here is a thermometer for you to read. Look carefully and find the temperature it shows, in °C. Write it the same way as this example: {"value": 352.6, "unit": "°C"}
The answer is {"value": 92, "unit": "°C"}
